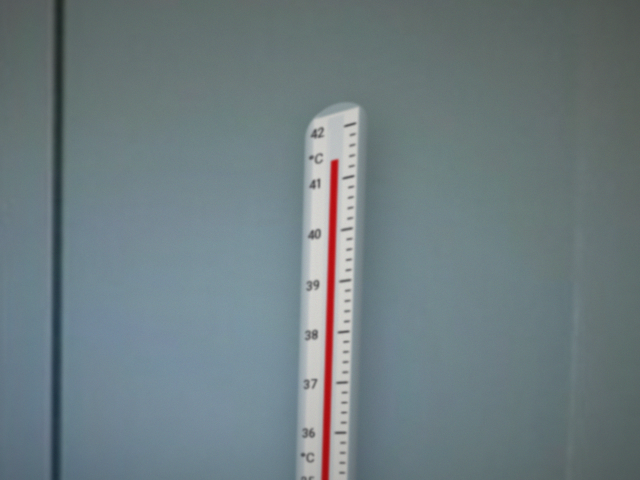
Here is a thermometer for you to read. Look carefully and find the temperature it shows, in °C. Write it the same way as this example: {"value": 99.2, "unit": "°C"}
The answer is {"value": 41.4, "unit": "°C"}
